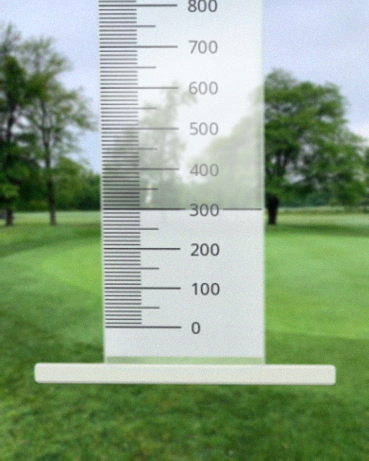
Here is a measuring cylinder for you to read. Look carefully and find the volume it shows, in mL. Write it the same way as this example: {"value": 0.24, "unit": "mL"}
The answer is {"value": 300, "unit": "mL"}
